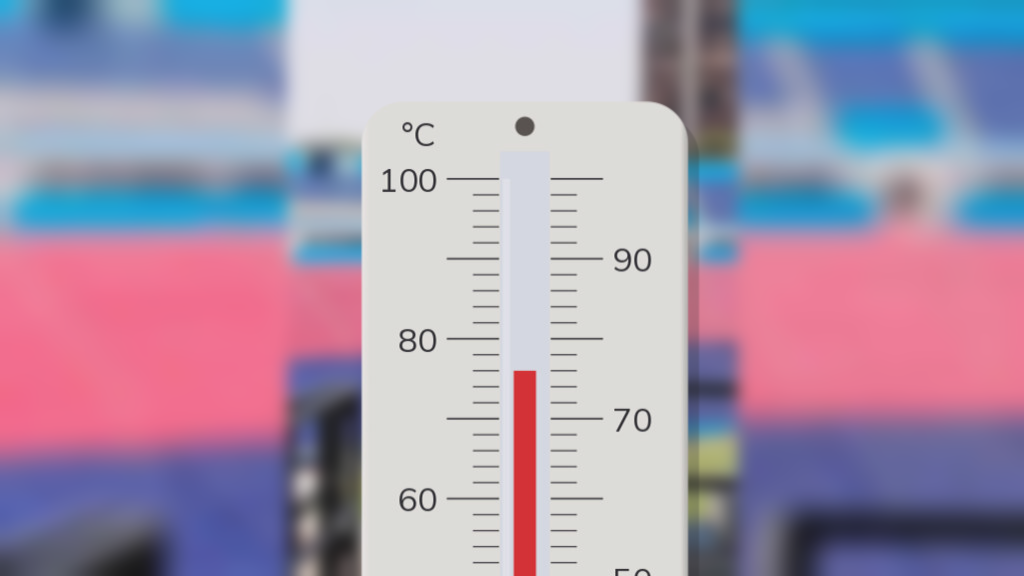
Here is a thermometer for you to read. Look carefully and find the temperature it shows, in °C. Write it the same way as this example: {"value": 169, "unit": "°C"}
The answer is {"value": 76, "unit": "°C"}
